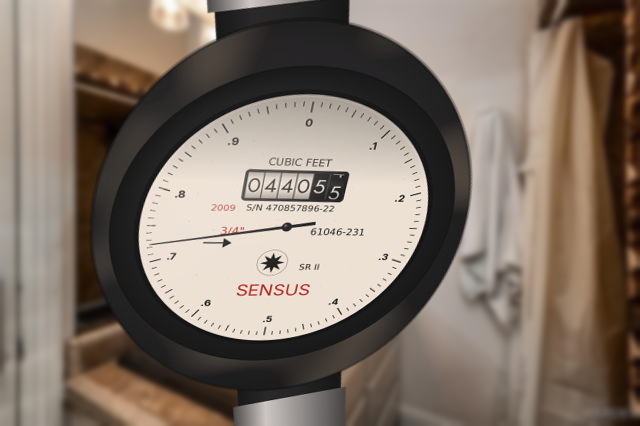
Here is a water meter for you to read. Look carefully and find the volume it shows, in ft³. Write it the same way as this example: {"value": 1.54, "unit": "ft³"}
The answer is {"value": 44054.72, "unit": "ft³"}
